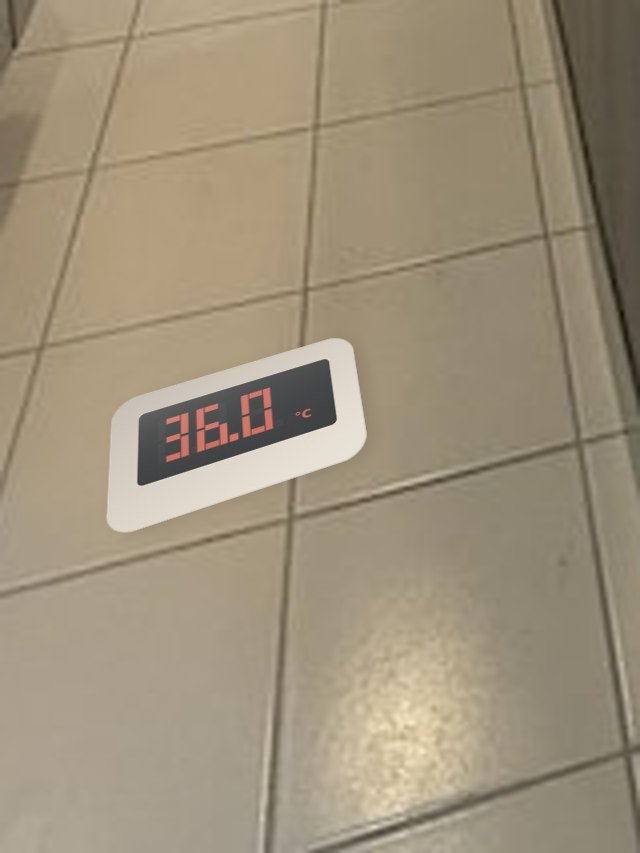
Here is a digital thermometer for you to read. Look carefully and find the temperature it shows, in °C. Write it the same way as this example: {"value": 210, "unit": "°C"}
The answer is {"value": 36.0, "unit": "°C"}
